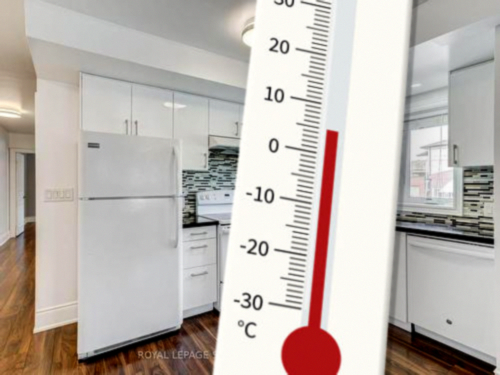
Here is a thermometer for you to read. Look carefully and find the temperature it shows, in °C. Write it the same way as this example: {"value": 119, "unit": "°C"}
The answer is {"value": 5, "unit": "°C"}
